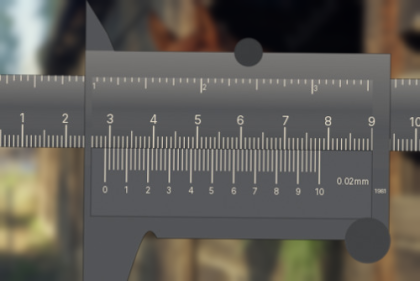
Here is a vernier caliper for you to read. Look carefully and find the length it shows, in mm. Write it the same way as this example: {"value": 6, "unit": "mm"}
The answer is {"value": 29.0, "unit": "mm"}
